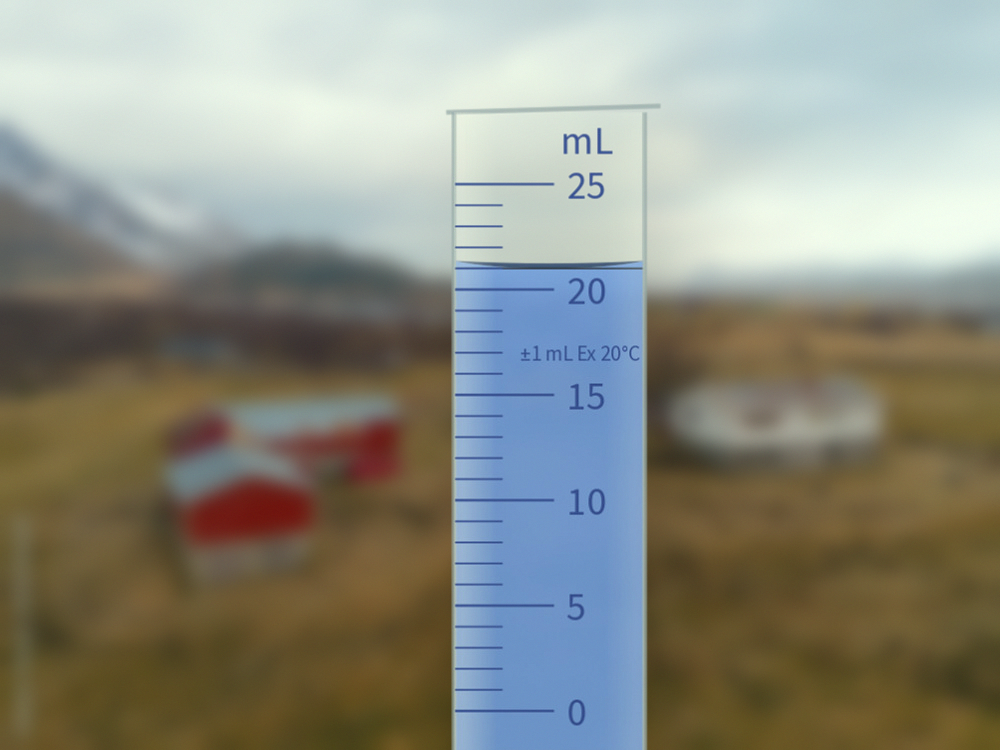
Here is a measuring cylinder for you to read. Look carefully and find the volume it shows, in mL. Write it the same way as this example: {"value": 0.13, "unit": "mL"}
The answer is {"value": 21, "unit": "mL"}
